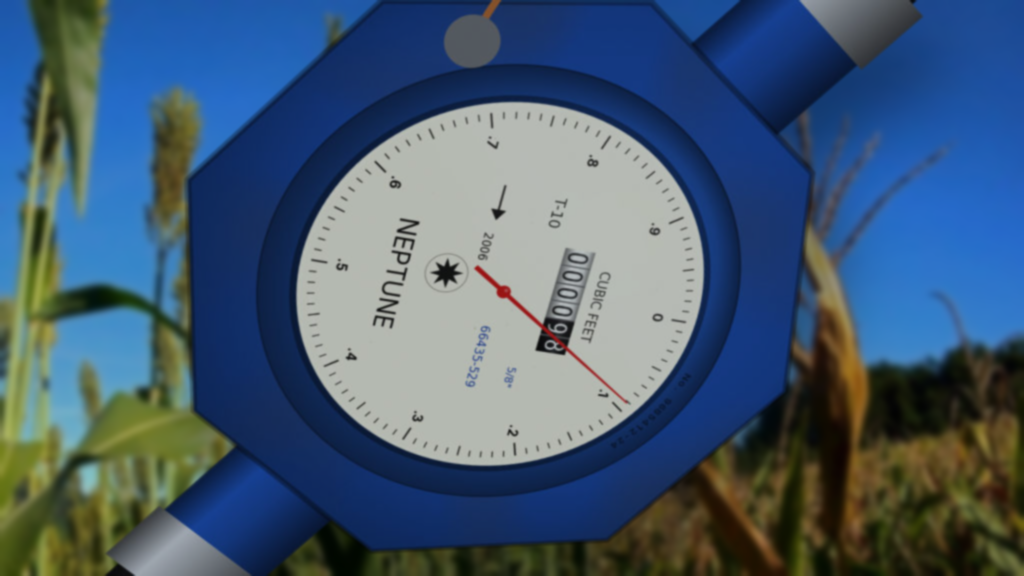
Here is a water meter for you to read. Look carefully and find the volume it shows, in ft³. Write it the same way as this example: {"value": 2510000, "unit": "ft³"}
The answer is {"value": 98.09, "unit": "ft³"}
